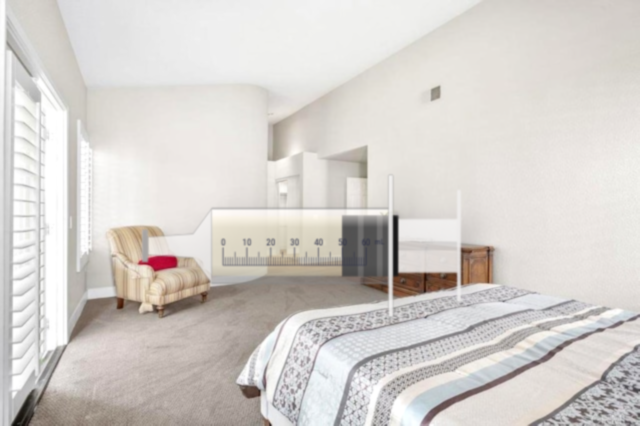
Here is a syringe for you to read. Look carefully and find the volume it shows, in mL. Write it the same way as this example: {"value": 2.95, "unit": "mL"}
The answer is {"value": 50, "unit": "mL"}
